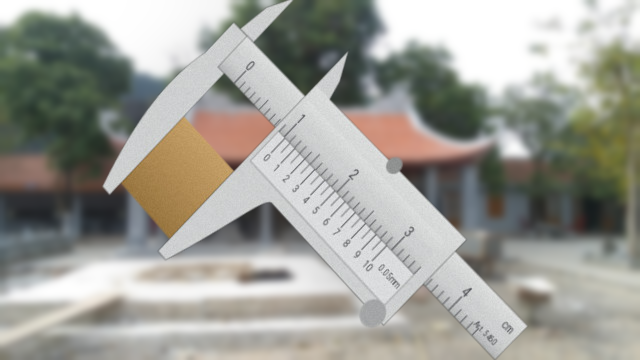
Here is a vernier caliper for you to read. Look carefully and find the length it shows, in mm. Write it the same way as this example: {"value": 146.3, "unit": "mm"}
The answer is {"value": 10.2, "unit": "mm"}
